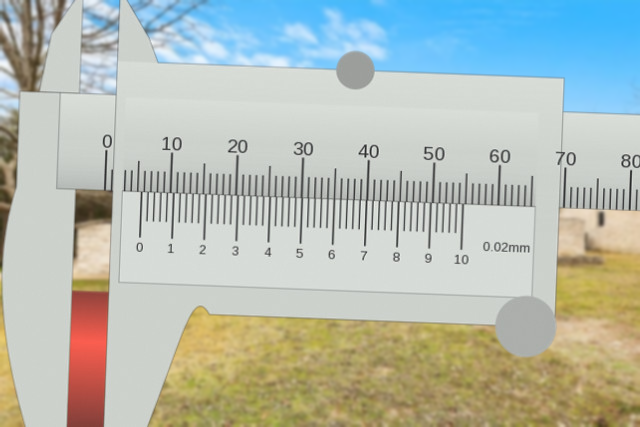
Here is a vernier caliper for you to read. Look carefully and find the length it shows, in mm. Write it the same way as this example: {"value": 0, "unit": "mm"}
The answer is {"value": 5.6, "unit": "mm"}
